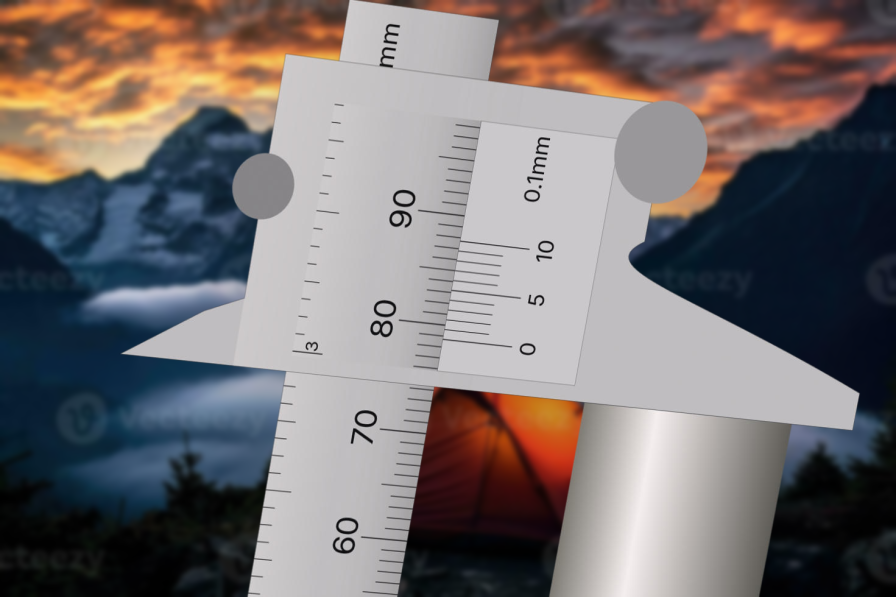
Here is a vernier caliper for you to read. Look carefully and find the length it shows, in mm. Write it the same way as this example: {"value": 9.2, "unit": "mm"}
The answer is {"value": 78.7, "unit": "mm"}
